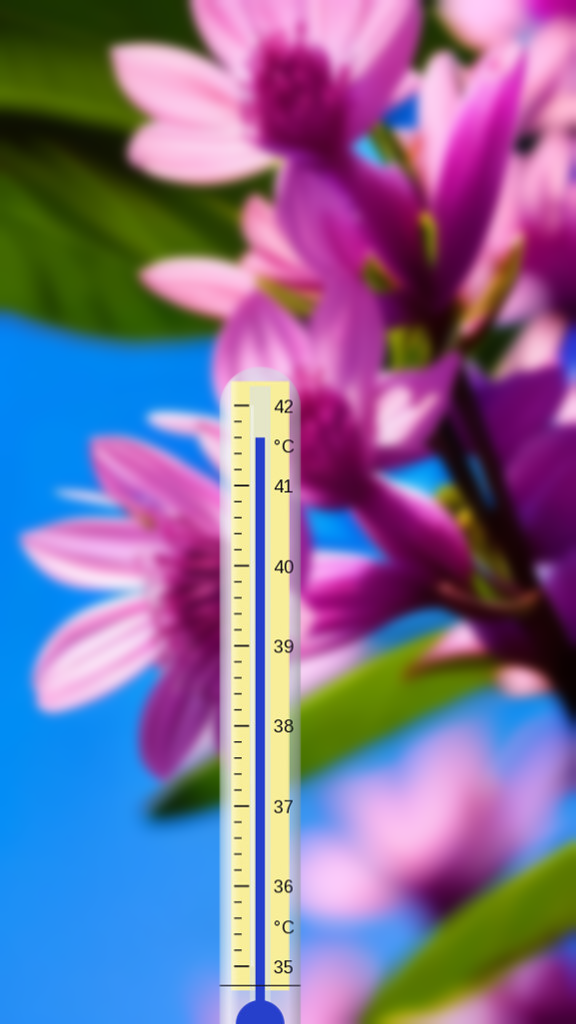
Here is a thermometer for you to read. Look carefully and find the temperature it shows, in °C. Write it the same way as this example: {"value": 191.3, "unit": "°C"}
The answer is {"value": 41.6, "unit": "°C"}
